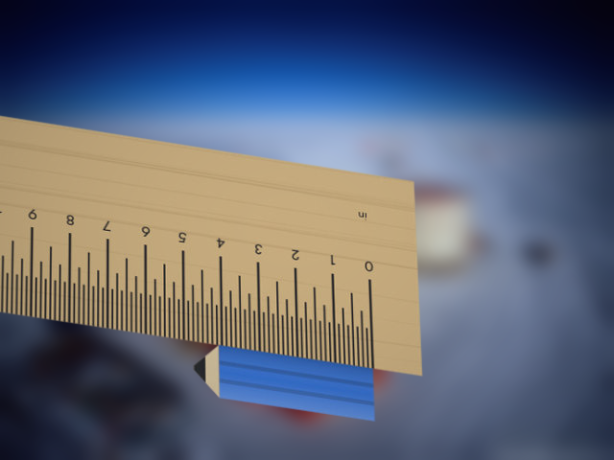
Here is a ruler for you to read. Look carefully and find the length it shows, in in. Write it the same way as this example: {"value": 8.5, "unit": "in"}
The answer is {"value": 4.75, "unit": "in"}
